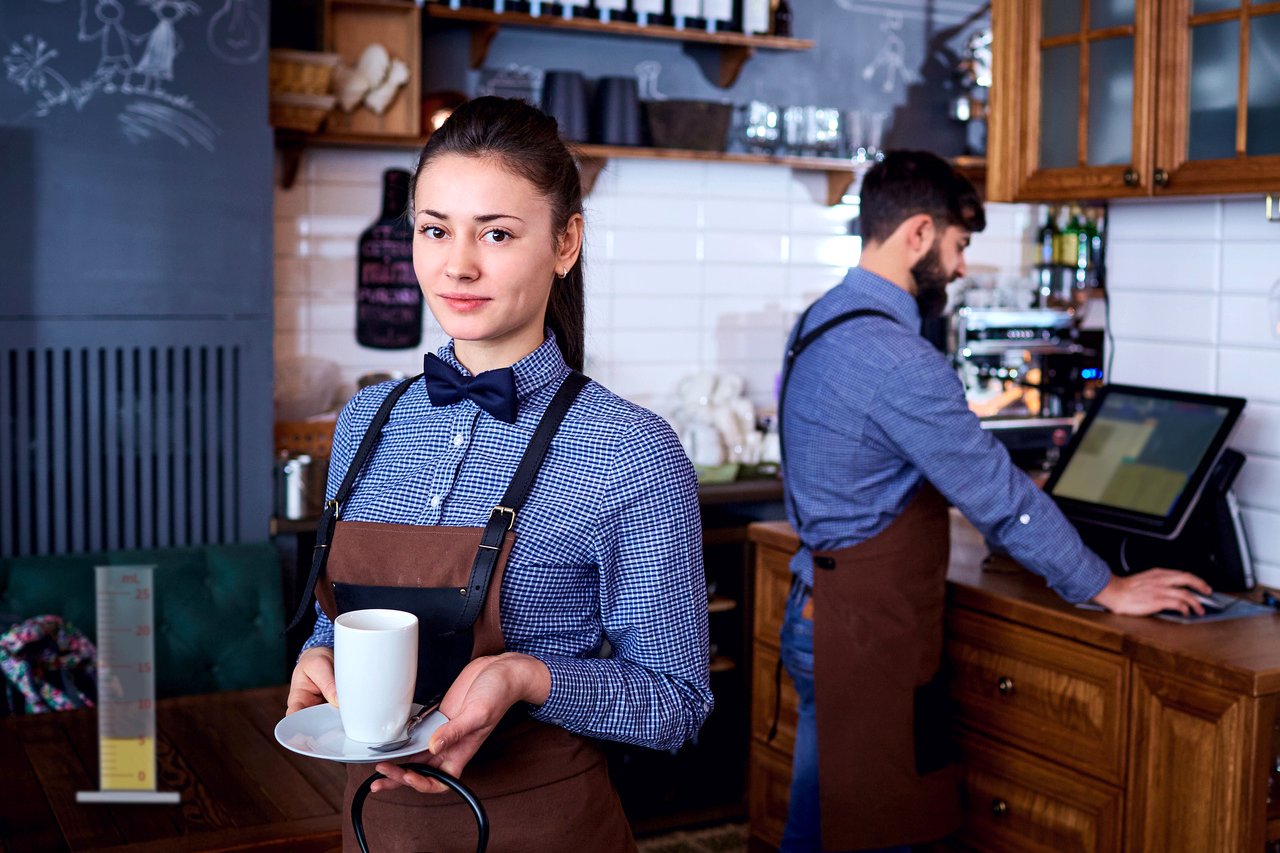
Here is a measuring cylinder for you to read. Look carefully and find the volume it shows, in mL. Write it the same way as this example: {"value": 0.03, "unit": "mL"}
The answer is {"value": 5, "unit": "mL"}
